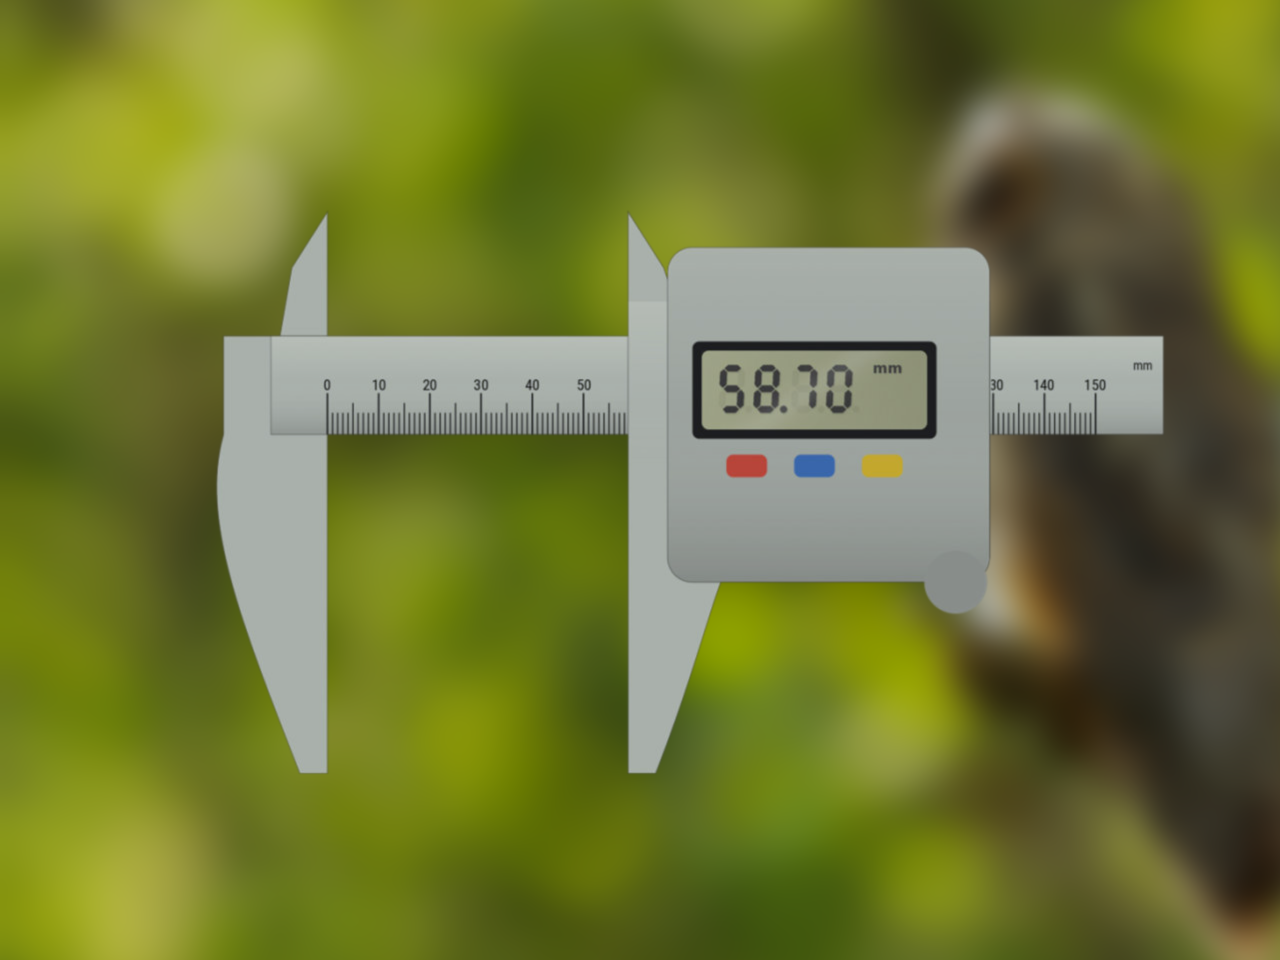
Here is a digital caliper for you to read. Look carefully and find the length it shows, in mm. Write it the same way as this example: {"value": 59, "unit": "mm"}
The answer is {"value": 58.70, "unit": "mm"}
